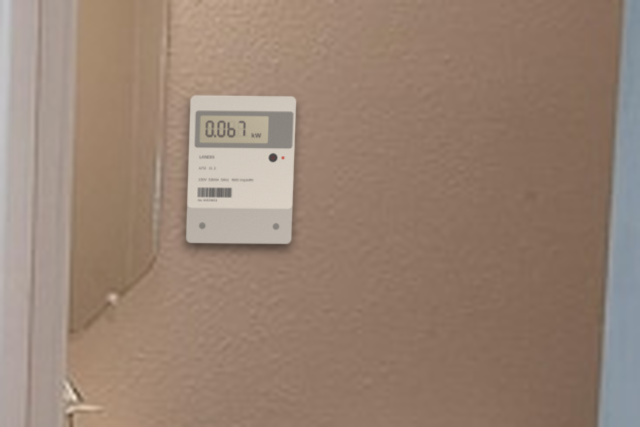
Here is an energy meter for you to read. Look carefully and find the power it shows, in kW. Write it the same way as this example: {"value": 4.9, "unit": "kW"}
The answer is {"value": 0.067, "unit": "kW"}
